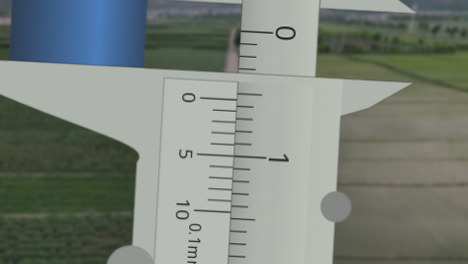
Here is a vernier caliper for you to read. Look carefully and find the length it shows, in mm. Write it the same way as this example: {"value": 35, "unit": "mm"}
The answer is {"value": 5.5, "unit": "mm"}
